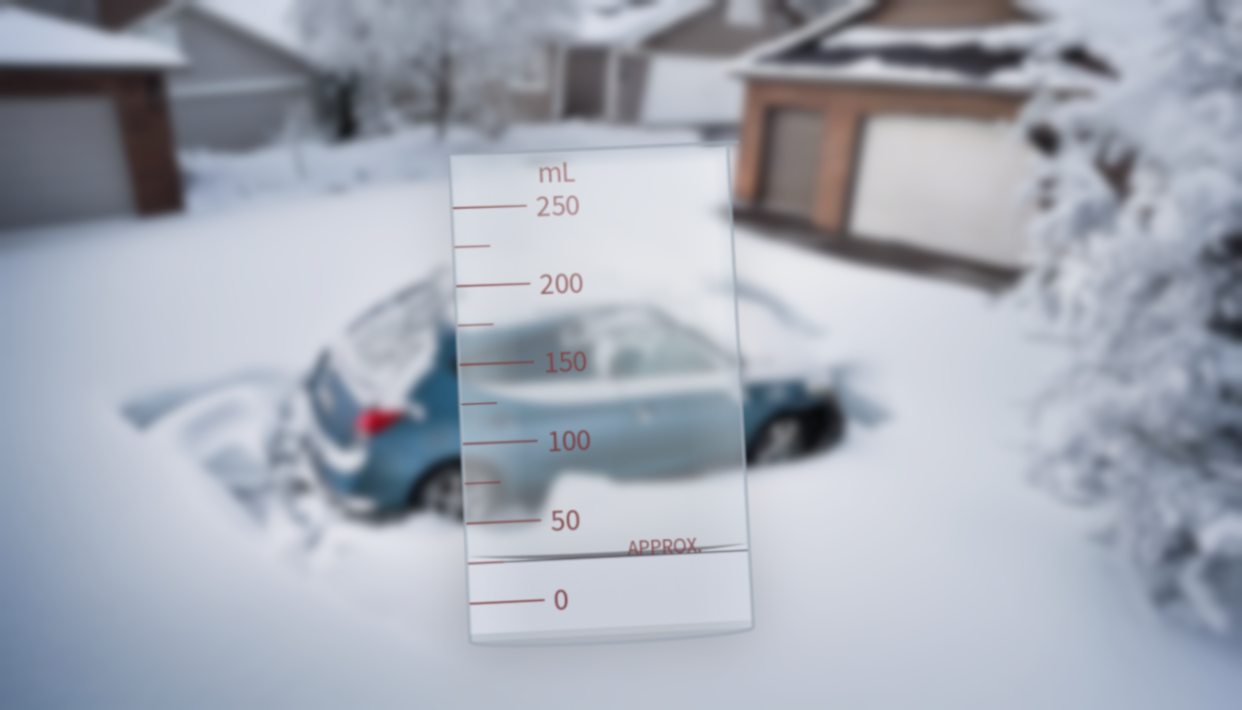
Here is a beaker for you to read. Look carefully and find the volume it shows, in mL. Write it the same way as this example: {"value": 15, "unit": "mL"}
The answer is {"value": 25, "unit": "mL"}
